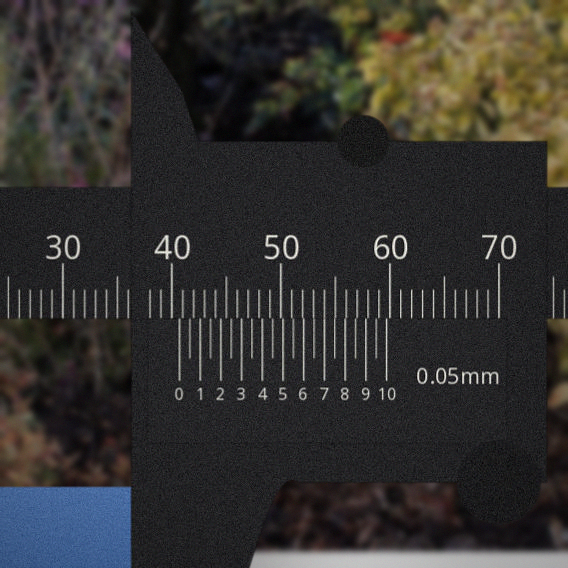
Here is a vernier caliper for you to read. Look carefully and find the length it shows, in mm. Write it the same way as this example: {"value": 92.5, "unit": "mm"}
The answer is {"value": 40.7, "unit": "mm"}
